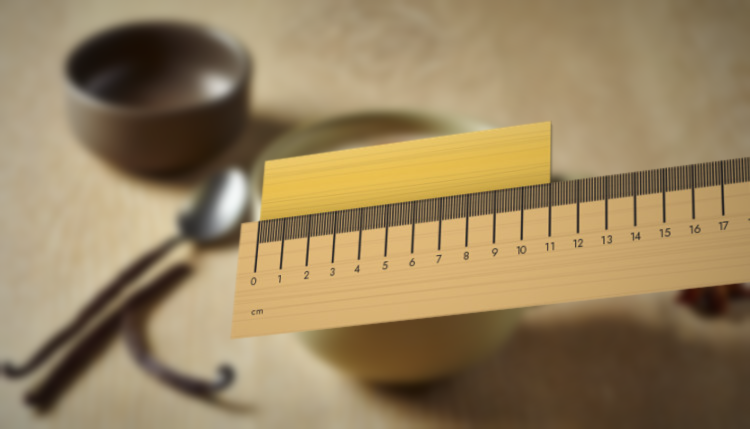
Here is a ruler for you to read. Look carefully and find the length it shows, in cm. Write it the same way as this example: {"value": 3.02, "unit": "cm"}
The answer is {"value": 11, "unit": "cm"}
